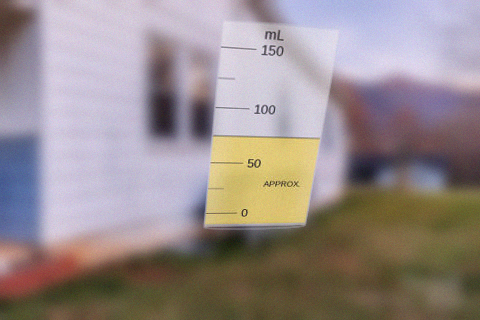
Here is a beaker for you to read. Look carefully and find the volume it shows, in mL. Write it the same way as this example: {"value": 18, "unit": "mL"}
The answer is {"value": 75, "unit": "mL"}
